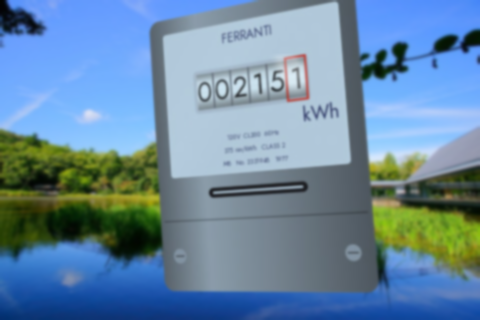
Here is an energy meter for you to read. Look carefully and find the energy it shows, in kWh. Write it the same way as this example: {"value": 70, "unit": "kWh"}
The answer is {"value": 215.1, "unit": "kWh"}
